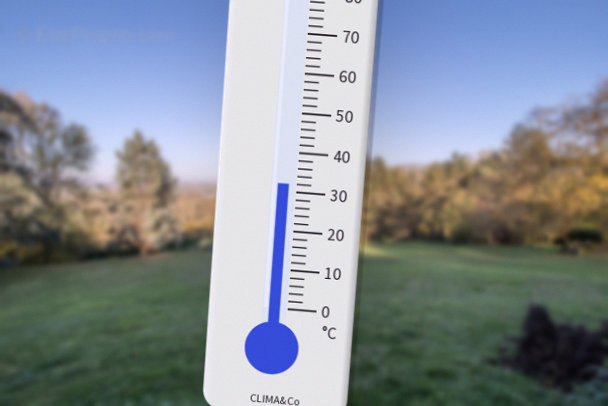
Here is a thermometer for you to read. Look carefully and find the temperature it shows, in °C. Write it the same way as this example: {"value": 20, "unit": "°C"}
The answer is {"value": 32, "unit": "°C"}
